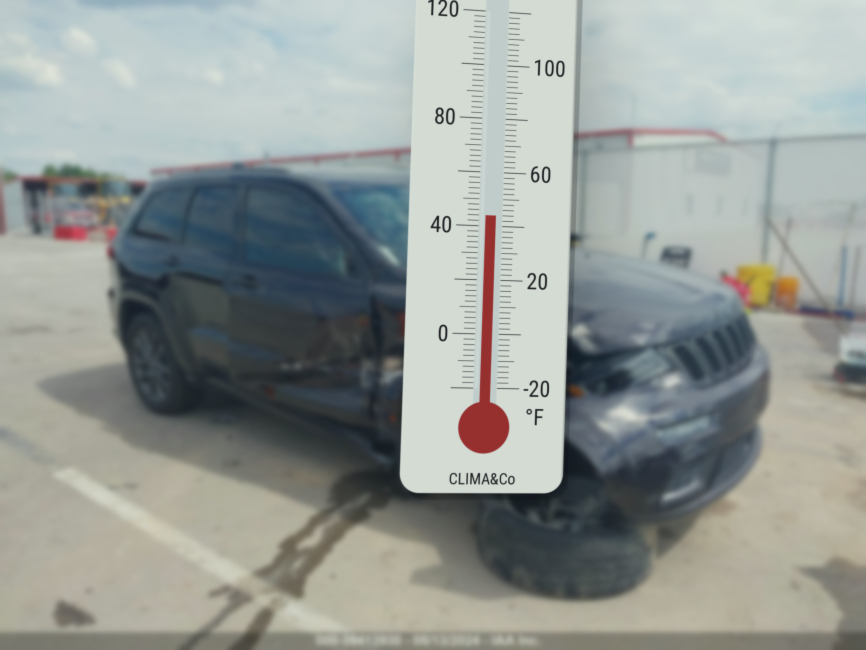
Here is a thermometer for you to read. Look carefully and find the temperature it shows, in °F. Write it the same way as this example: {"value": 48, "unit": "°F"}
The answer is {"value": 44, "unit": "°F"}
